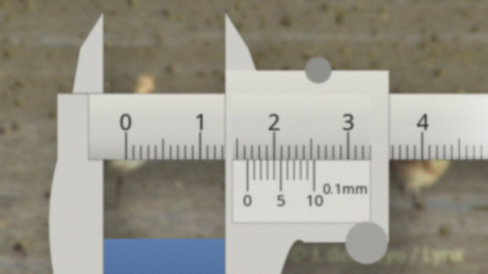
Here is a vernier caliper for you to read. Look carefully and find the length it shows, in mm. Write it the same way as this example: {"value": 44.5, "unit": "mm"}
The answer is {"value": 16.4, "unit": "mm"}
